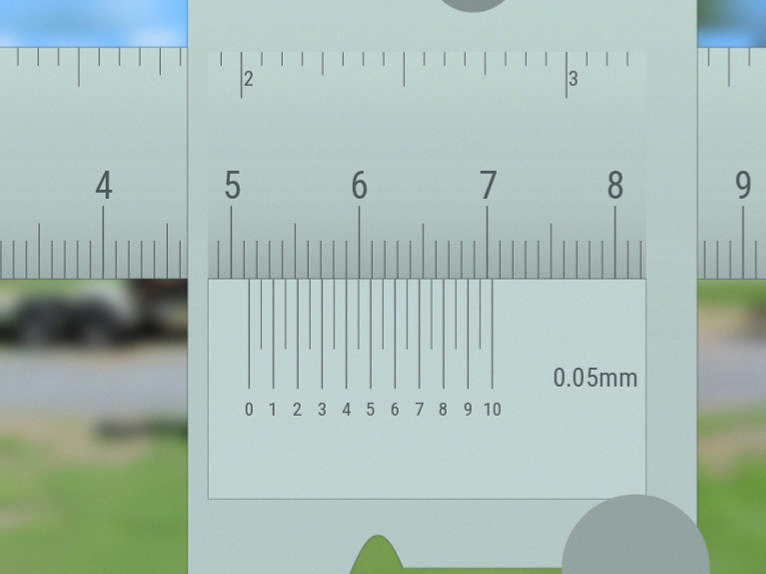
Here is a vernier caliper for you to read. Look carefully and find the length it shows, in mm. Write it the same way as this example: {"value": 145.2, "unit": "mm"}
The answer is {"value": 51.4, "unit": "mm"}
